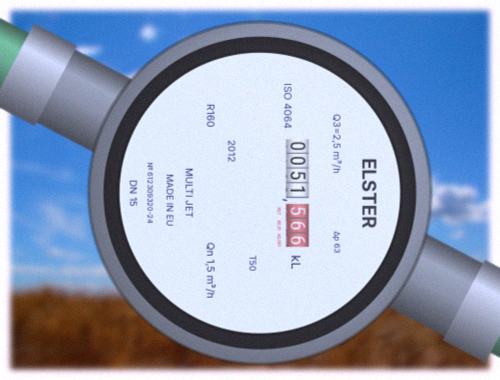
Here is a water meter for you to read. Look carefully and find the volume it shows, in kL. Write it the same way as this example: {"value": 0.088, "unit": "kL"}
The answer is {"value": 51.566, "unit": "kL"}
